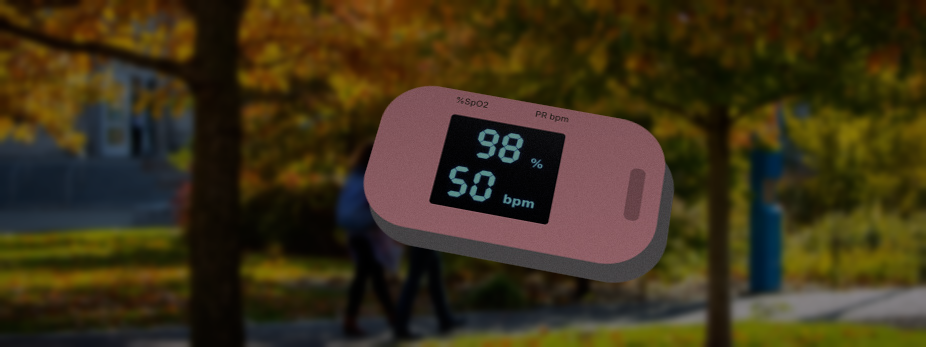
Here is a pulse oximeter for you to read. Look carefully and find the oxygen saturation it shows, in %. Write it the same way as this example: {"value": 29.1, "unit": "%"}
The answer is {"value": 98, "unit": "%"}
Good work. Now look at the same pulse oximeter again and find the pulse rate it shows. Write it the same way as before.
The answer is {"value": 50, "unit": "bpm"}
